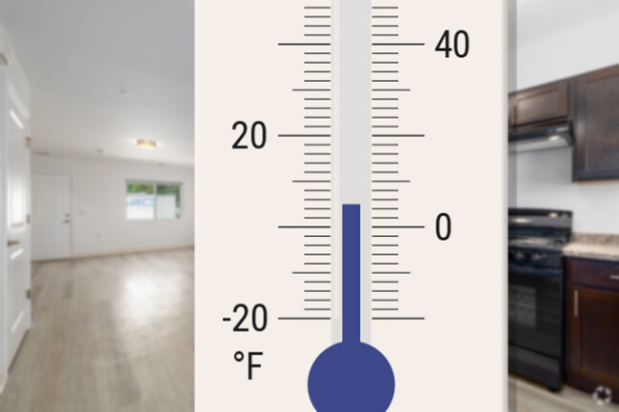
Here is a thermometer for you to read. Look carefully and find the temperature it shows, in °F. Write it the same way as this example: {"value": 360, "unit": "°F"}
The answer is {"value": 5, "unit": "°F"}
